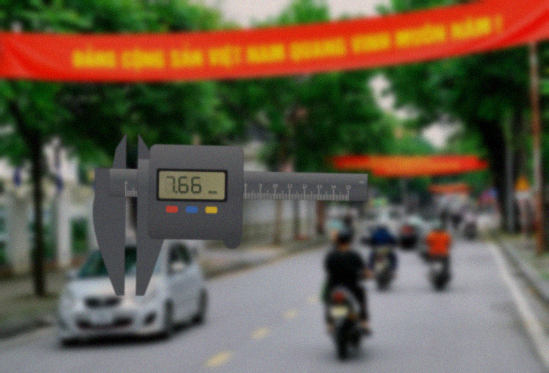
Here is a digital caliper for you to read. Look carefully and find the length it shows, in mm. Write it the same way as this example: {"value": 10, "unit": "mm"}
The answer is {"value": 7.66, "unit": "mm"}
